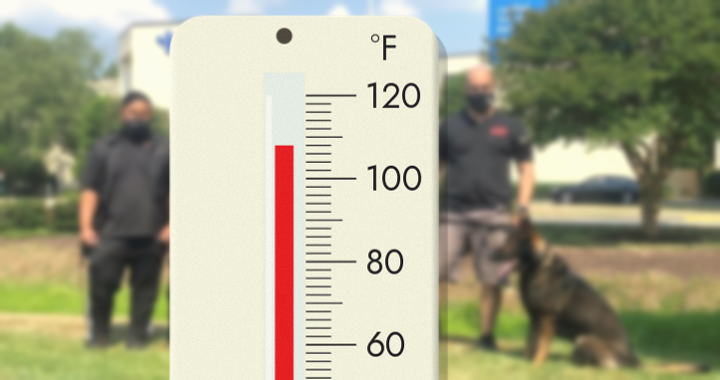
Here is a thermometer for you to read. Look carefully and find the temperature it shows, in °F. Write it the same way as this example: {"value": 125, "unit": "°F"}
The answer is {"value": 108, "unit": "°F"}
